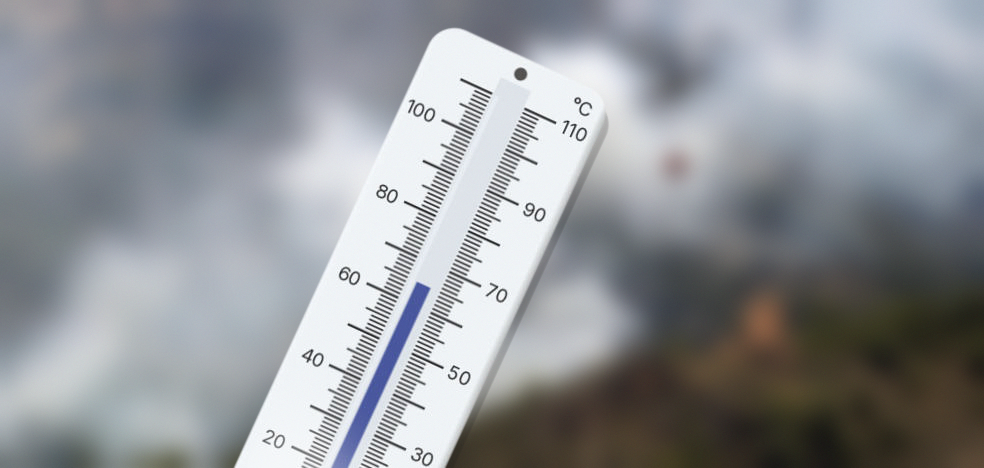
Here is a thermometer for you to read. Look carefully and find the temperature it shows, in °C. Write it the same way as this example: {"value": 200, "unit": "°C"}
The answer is {"value": 65, "unit": "°C"}
